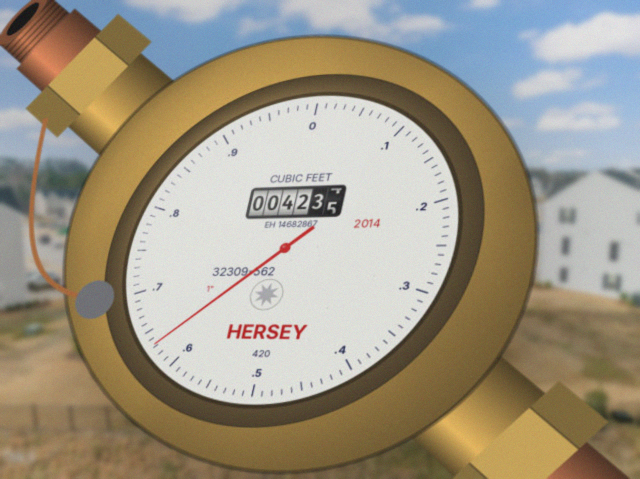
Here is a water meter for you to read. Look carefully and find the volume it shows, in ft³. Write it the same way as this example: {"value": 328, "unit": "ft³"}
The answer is {"value": 4234.63, "unit": "ft³"}
